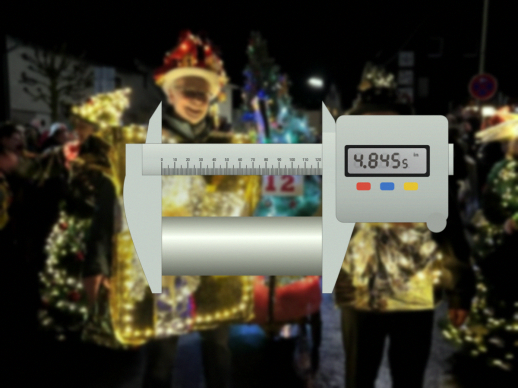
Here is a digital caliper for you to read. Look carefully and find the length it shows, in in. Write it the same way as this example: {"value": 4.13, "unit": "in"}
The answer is {"value": 4.8455, "unit": "in"}
